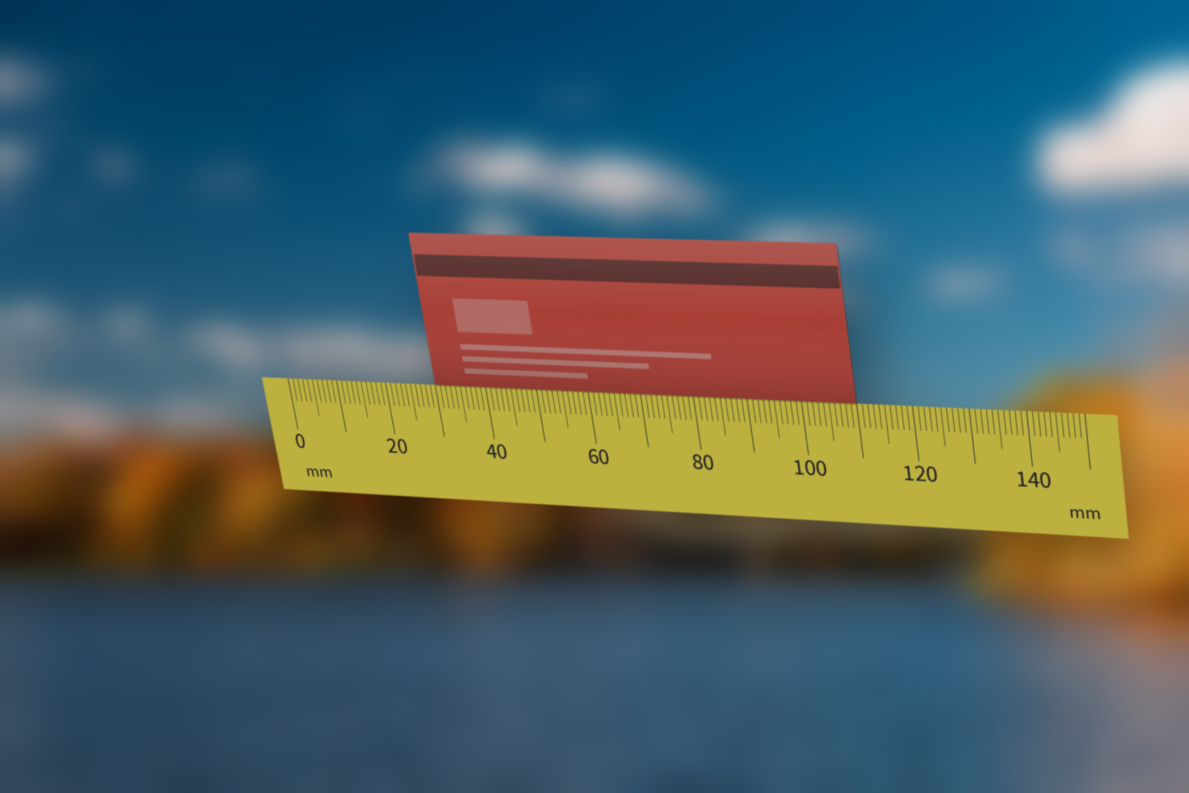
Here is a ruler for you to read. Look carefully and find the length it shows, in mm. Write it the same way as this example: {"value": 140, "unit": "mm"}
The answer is {"value": 80, "unit": "mm"}
